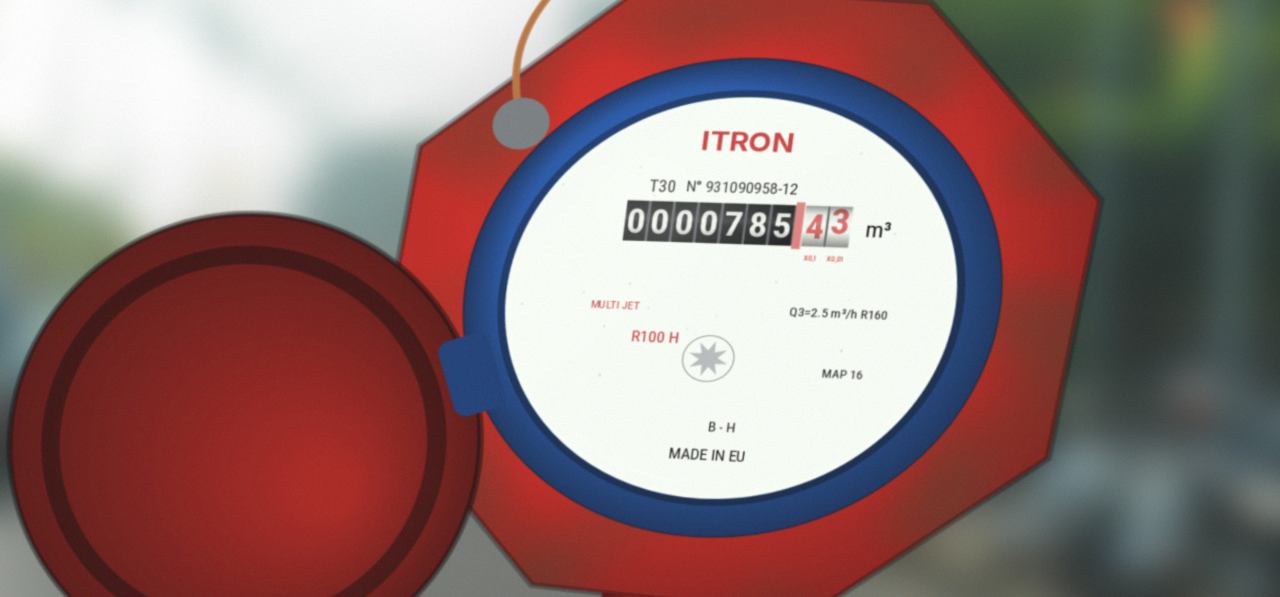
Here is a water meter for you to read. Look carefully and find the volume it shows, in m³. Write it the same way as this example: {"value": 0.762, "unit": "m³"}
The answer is {"value": 785.43, "unit": "m³"}
